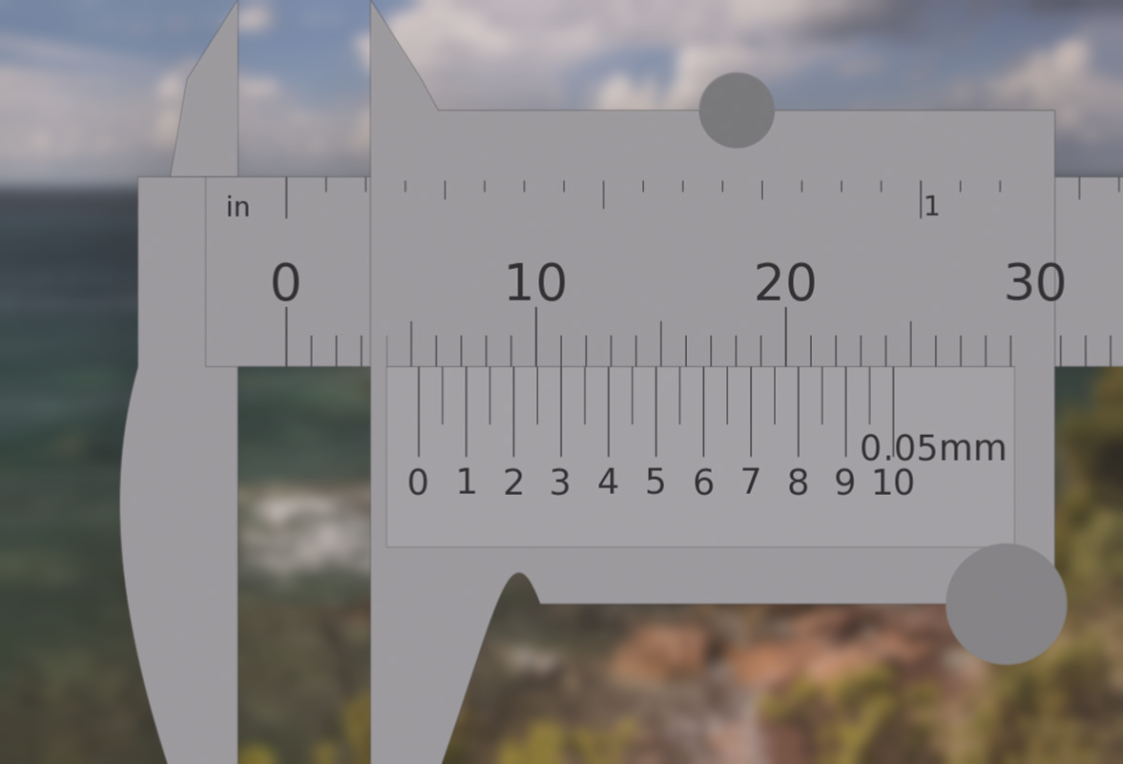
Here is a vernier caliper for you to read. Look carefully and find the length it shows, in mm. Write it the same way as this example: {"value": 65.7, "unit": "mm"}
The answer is {"value": 5.30, "unit": "mm"}
